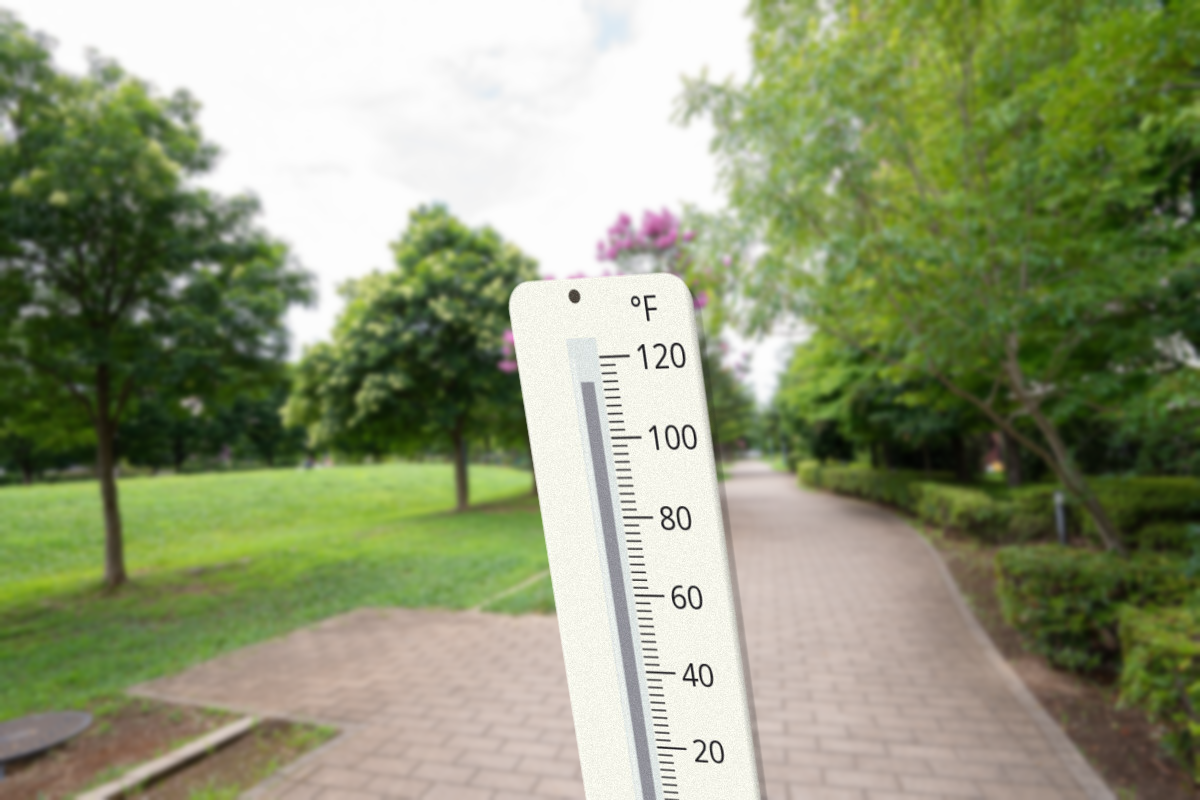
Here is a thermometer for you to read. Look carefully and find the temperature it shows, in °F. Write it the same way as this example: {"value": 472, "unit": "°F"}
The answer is {"value": 114, "unit": "°F"}
